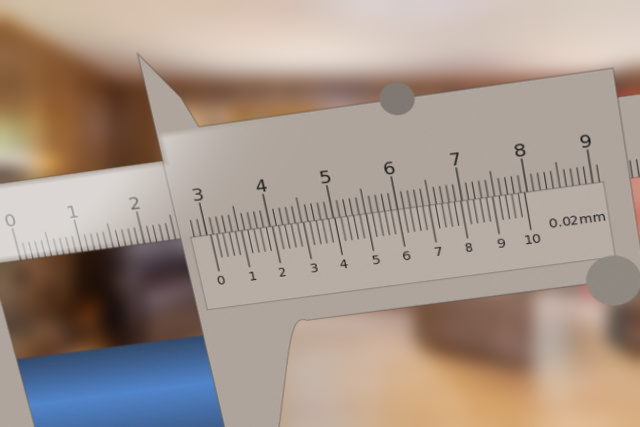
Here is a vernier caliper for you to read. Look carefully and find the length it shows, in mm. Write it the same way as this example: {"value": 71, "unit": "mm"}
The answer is {"value": 30.6, "unit": "mm"}
